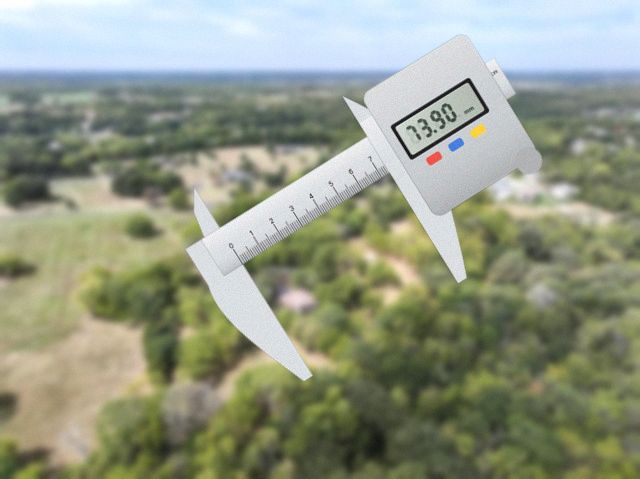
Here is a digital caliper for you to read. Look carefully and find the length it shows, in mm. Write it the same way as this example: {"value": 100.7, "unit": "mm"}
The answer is {"value": 73.90, "unit": "mm"}
